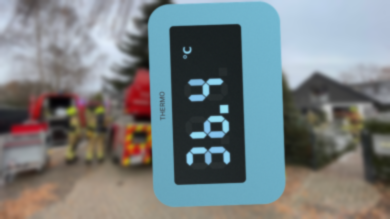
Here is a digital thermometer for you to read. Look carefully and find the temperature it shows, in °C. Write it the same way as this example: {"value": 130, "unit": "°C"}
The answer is {"value": 36.4, "unit": "°C"}
